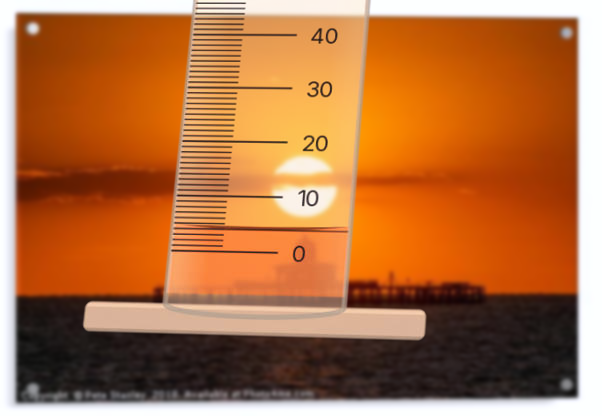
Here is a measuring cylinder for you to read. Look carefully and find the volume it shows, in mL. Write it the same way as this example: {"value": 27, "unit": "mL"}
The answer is {"value": 4, "unit": "mL"}
